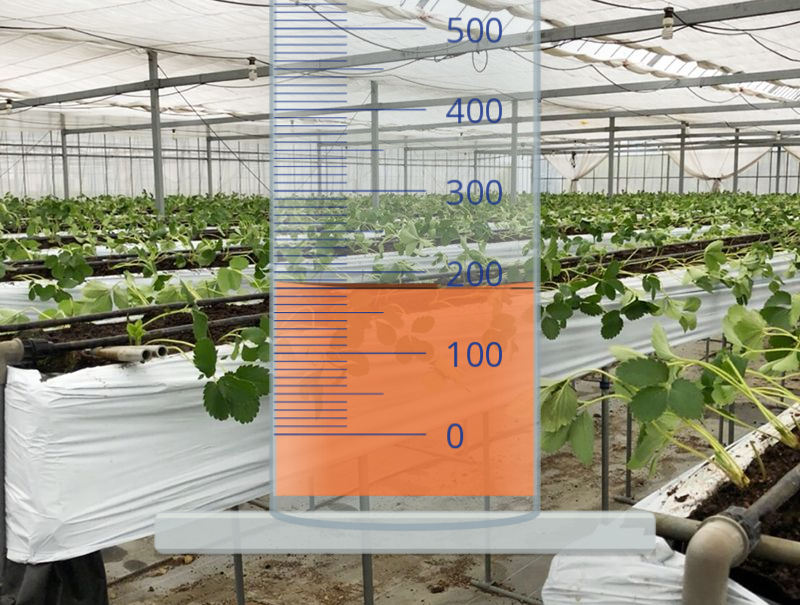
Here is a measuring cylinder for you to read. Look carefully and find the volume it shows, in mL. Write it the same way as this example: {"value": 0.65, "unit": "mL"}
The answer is {"value": 180, "unit": "mL"}
